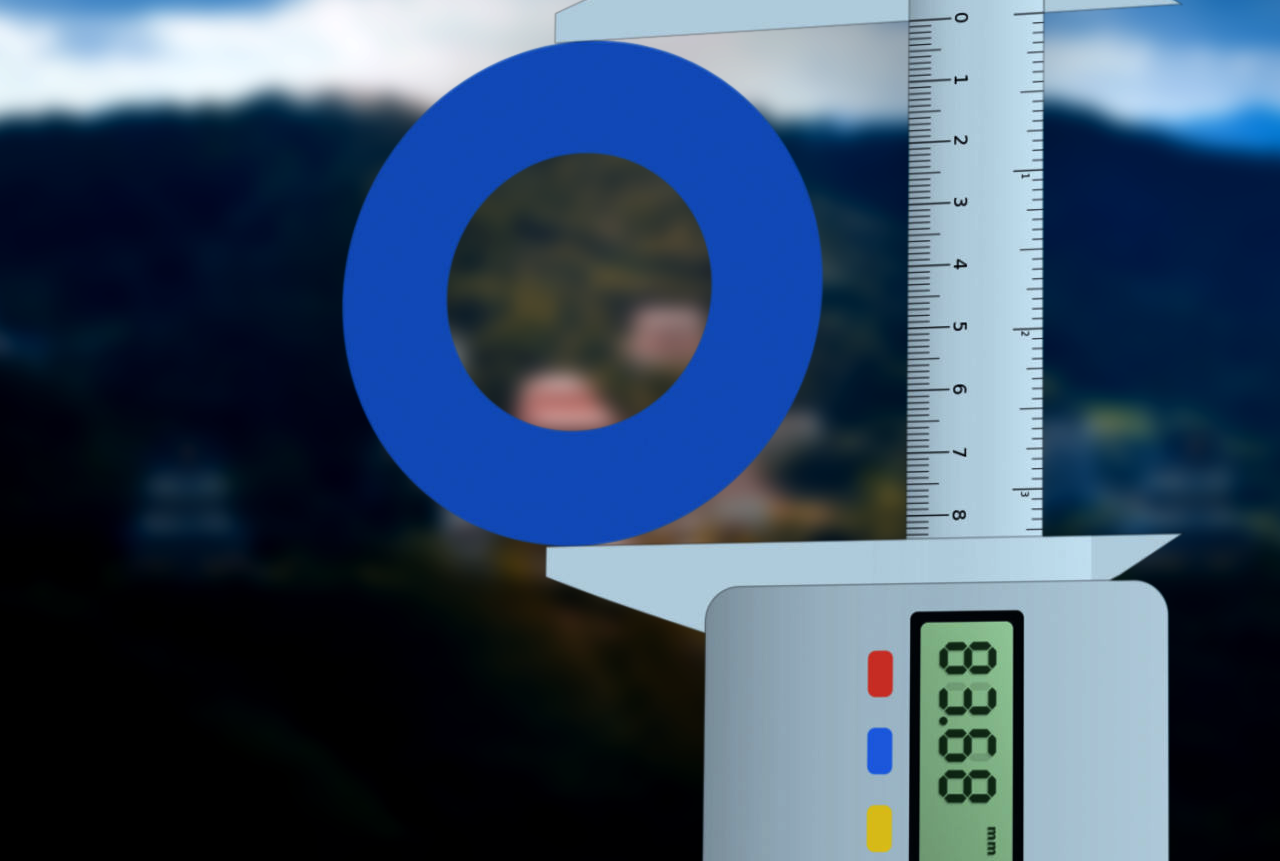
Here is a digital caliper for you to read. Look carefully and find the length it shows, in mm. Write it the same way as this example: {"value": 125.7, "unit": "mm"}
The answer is {"value": 83.68, "unit": "mm"}
